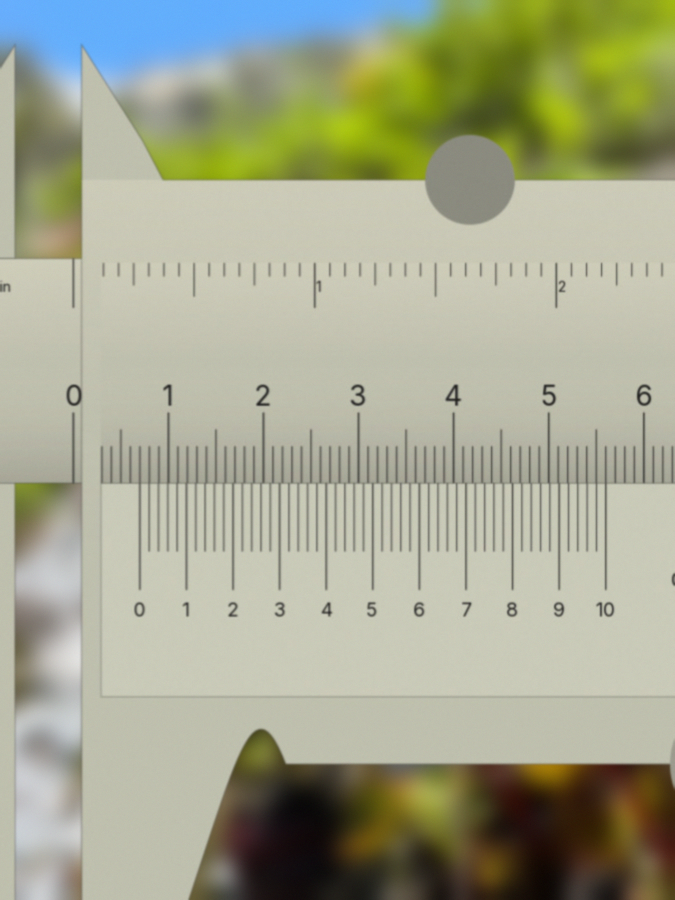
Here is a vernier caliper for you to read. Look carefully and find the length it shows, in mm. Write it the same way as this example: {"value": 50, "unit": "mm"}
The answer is {"value": 7.0, "unit": "mm"}
